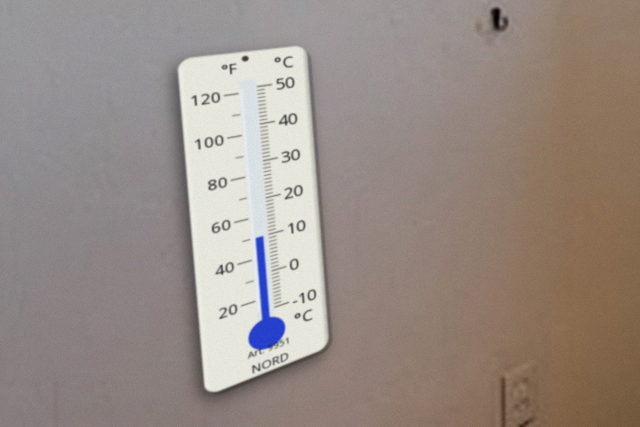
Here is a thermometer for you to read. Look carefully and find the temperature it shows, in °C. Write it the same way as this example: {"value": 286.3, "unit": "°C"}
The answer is {"value": 10, "unit": "°C"}
